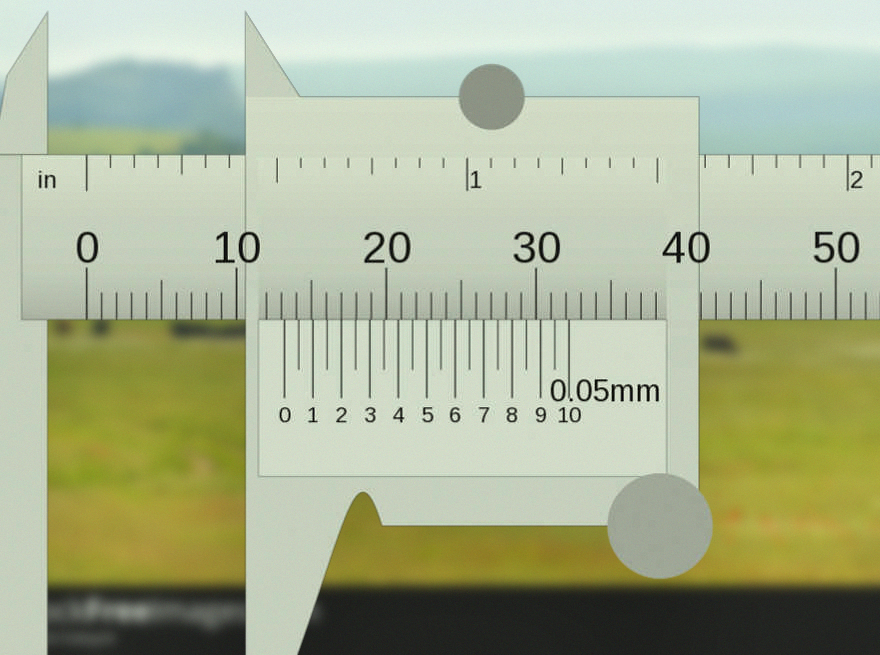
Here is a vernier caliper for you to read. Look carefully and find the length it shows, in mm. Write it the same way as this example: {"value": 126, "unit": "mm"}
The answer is {"value": 13.2, "unit": "mm"}
